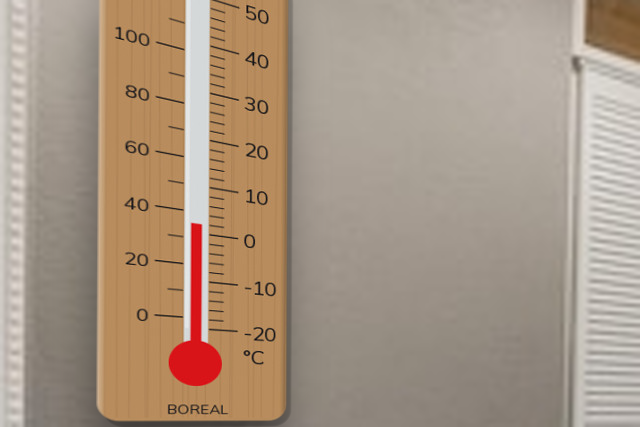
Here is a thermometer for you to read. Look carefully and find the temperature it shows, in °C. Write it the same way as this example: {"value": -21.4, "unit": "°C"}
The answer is {"value": 2, "unit": "°C"}
